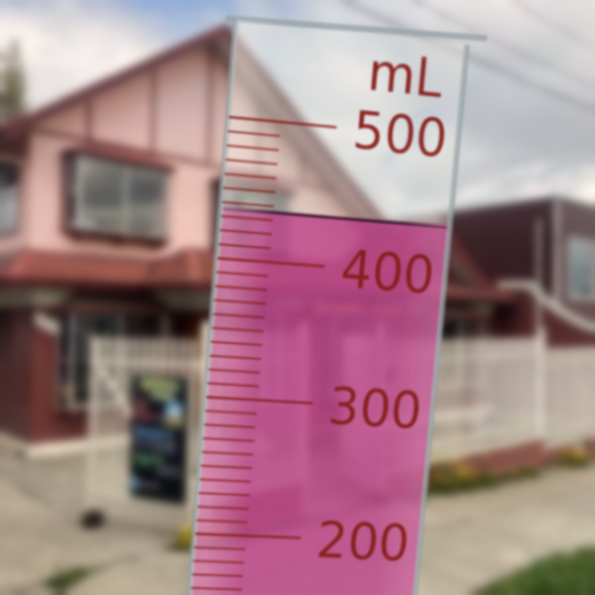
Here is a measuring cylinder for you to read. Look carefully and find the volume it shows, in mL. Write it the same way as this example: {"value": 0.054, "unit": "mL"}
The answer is {"value": 435, "unit": "mL"}
